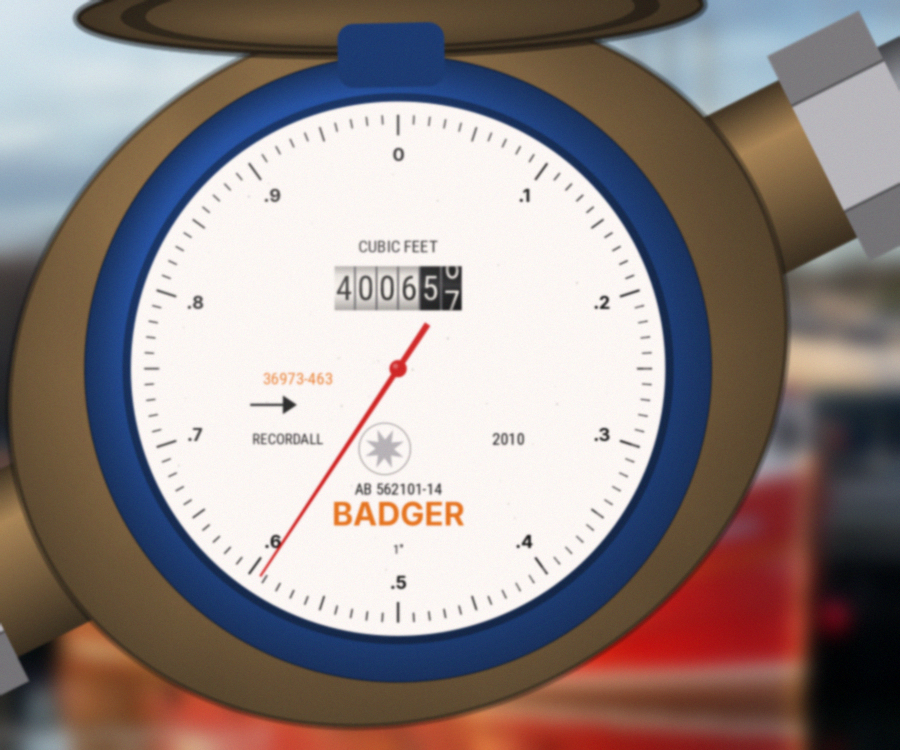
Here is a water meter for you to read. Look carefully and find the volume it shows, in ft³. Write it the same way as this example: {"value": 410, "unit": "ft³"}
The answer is {"value": 400656.59, "unit": "ft³"}
